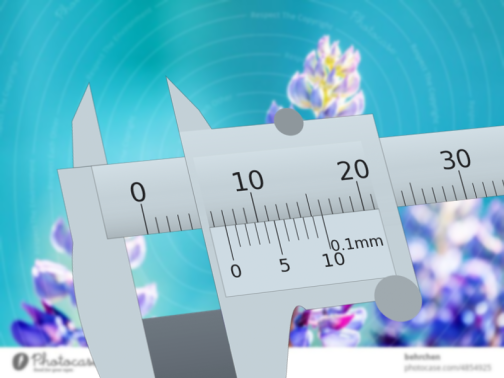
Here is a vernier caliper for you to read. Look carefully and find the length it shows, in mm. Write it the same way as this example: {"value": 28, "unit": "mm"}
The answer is {"value": 7.0, "unit": "mm"}
